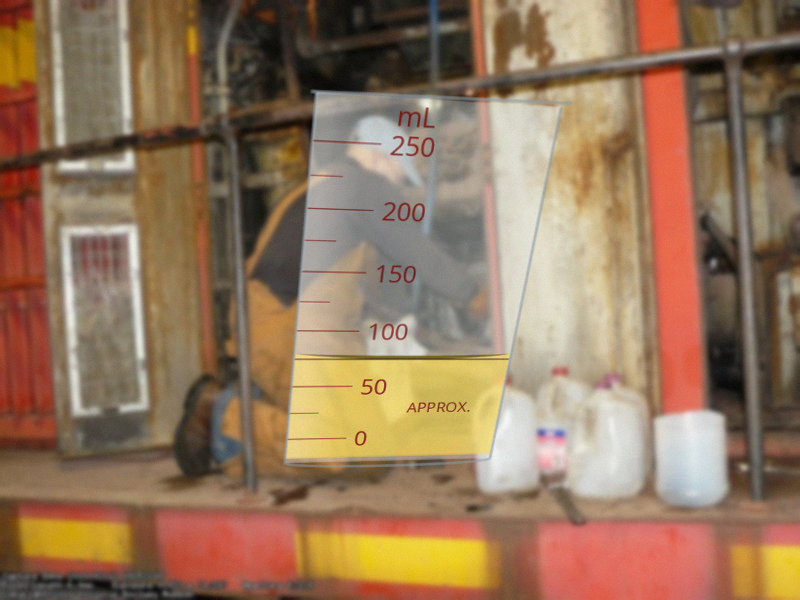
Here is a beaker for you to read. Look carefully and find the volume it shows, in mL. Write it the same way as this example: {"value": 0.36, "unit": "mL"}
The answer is {"value": 75, "unit": "mL"}
